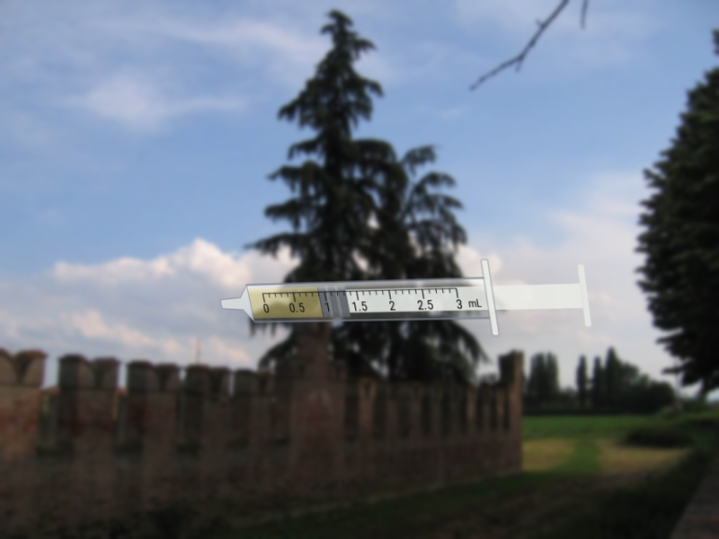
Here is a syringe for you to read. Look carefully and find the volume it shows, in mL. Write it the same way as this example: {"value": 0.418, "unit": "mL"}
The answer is {"value": 0.9, "unit": "mL"}
